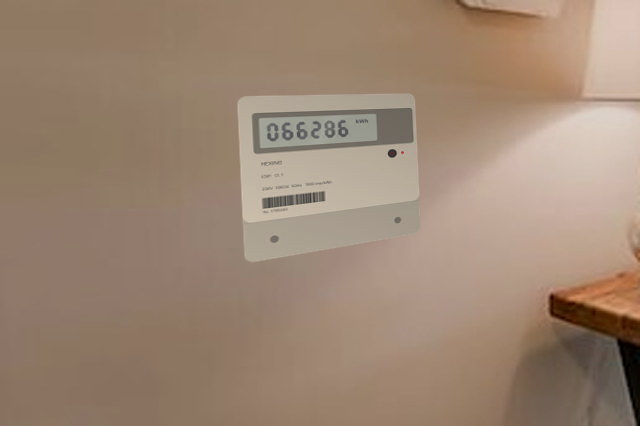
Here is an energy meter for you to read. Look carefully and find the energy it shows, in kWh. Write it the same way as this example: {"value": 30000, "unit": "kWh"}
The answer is {"value": 66286, "unit": "kWh"}
